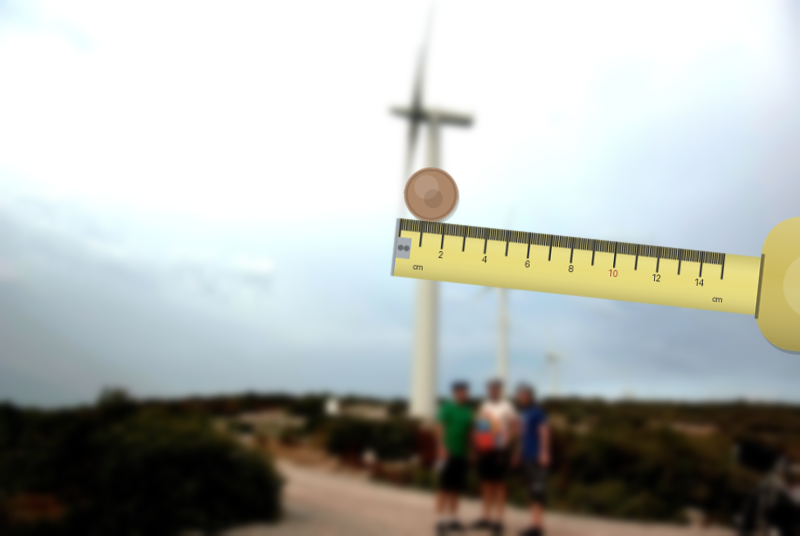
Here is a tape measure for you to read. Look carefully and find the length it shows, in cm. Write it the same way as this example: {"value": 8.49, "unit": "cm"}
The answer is {"value": 2.5, "unit": "cm"}
